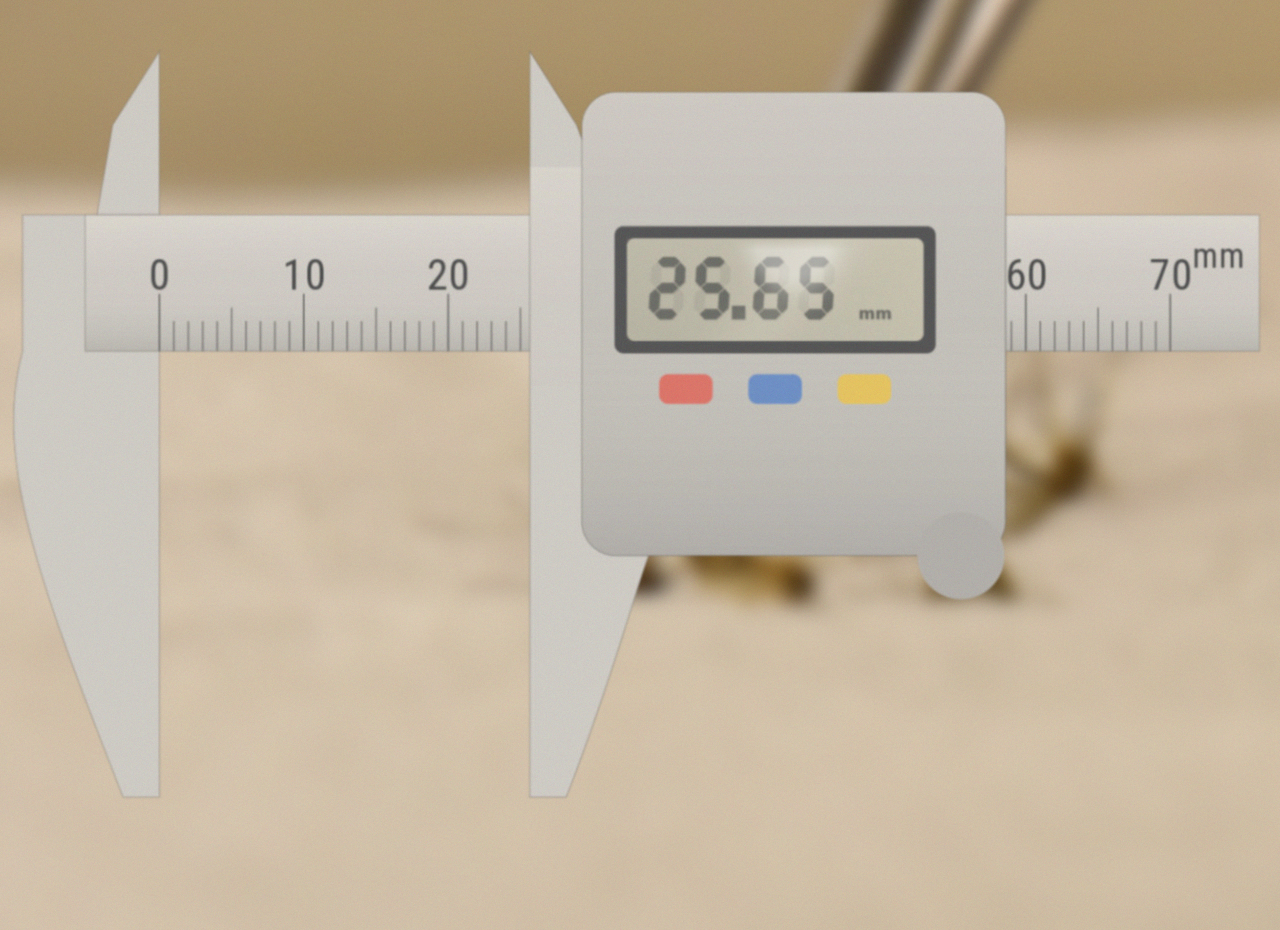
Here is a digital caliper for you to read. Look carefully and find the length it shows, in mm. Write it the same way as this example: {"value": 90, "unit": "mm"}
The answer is {"value": 25.65, "unit": "mm"}
